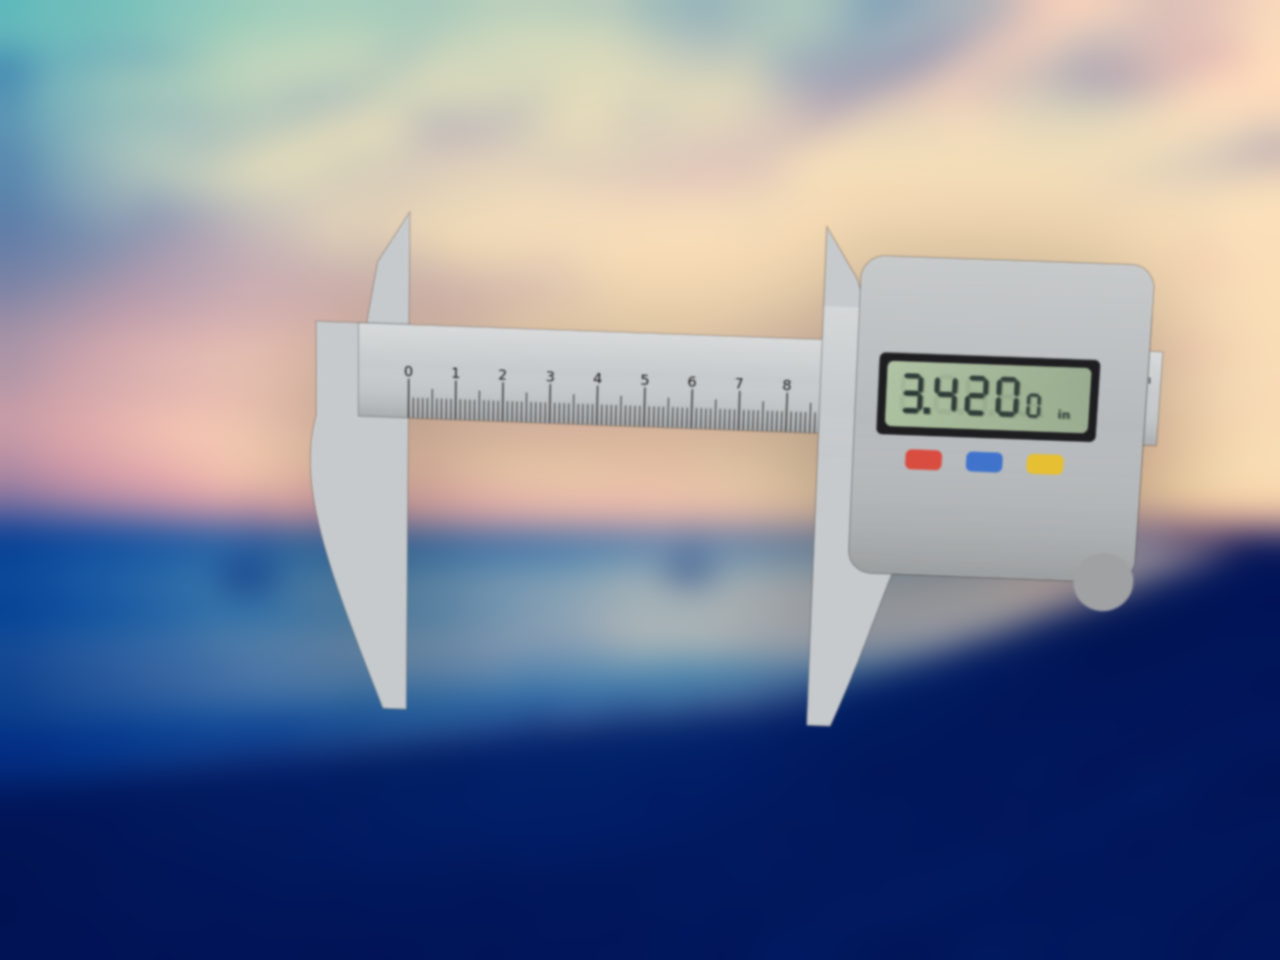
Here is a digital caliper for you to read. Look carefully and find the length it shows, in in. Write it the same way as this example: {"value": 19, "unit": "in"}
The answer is {"value": 3.4200, "unit": "in"}
